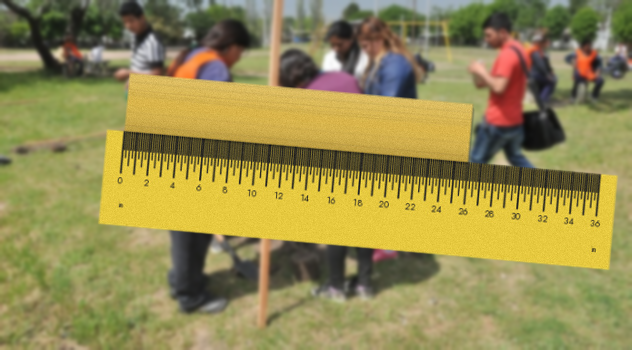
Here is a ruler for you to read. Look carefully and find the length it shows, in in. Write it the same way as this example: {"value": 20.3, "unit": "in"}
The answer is {"value": 26, "unit": "in"}
